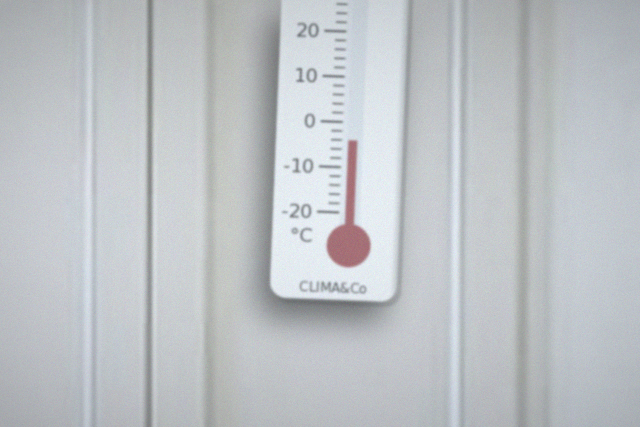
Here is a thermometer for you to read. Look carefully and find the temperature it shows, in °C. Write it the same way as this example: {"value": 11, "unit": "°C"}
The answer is {"value": -4, "unit": "°C"}
